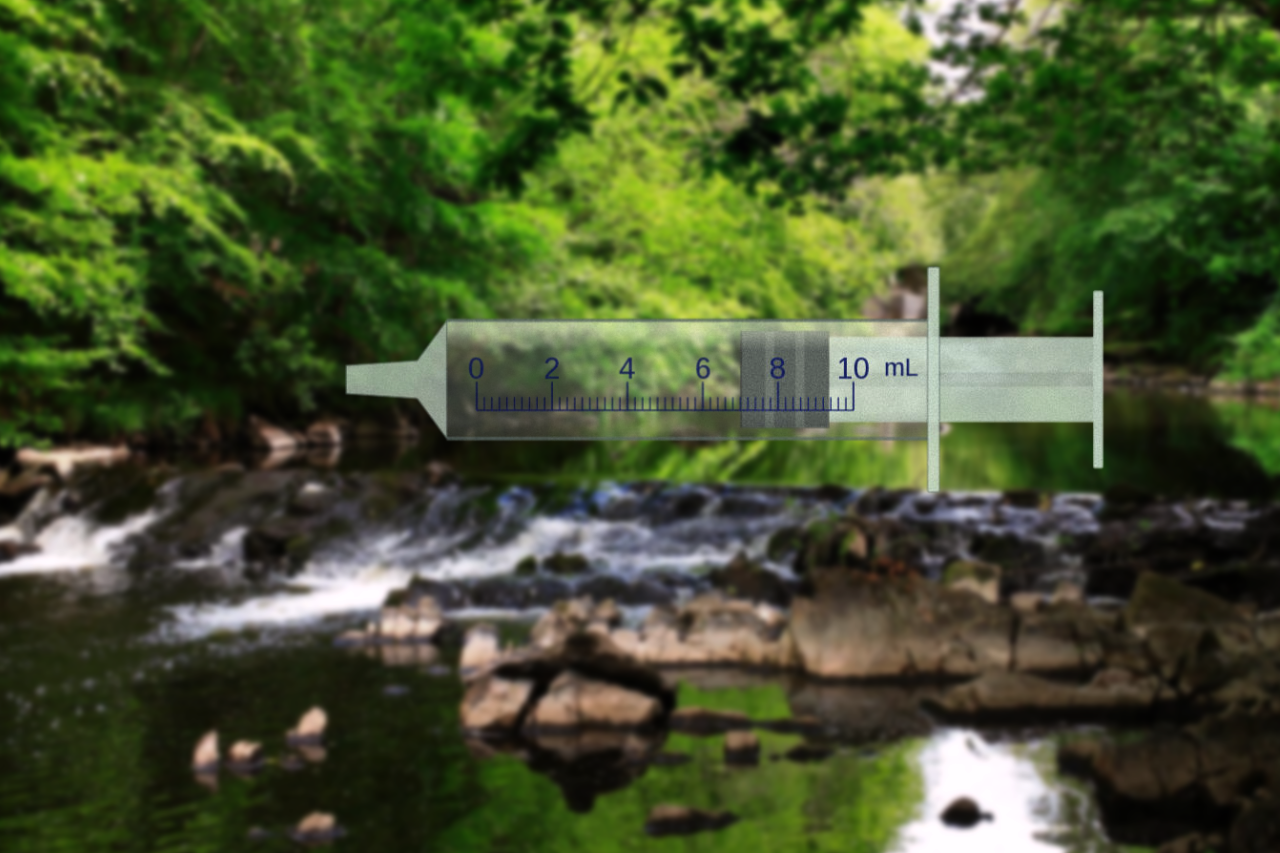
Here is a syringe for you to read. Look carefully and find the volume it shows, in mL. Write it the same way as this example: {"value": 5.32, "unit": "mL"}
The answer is {"value": 7, "unit": "mL"}
